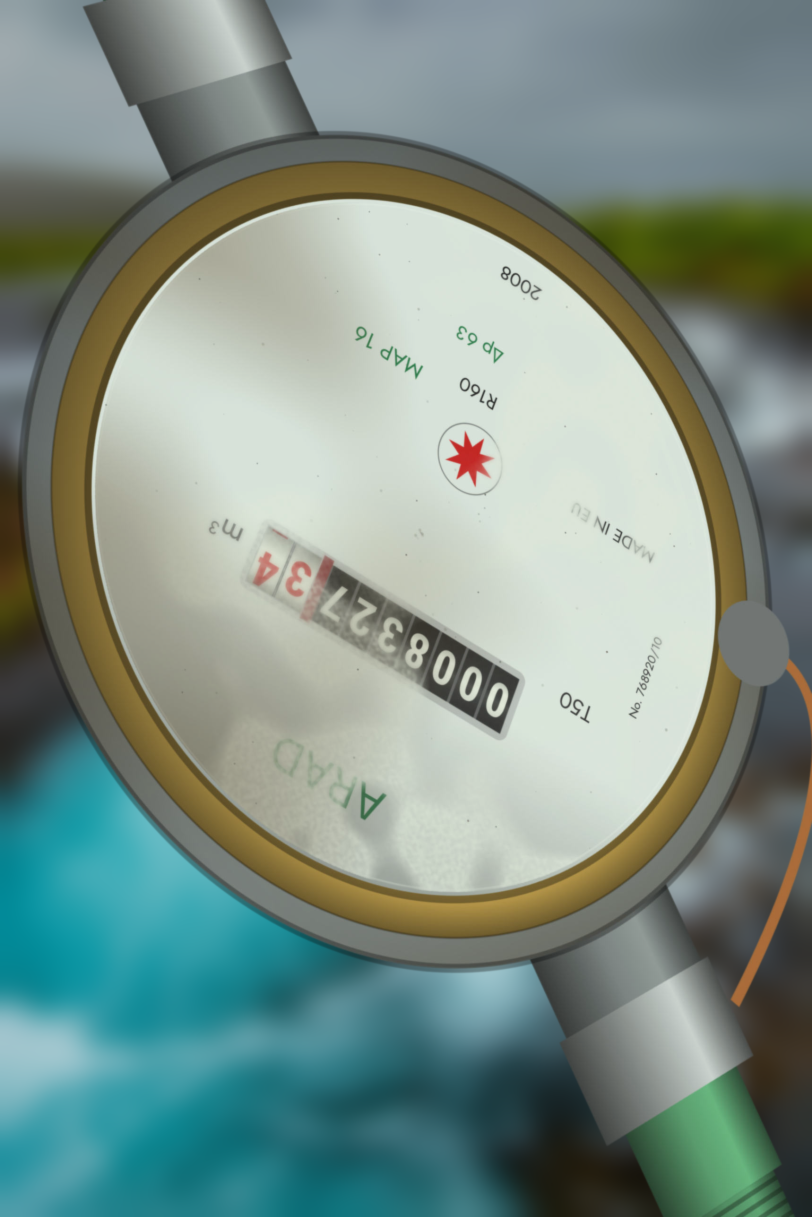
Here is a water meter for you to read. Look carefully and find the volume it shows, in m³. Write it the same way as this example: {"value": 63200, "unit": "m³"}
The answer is {"value": 8327.34, "unit": "m³"}
